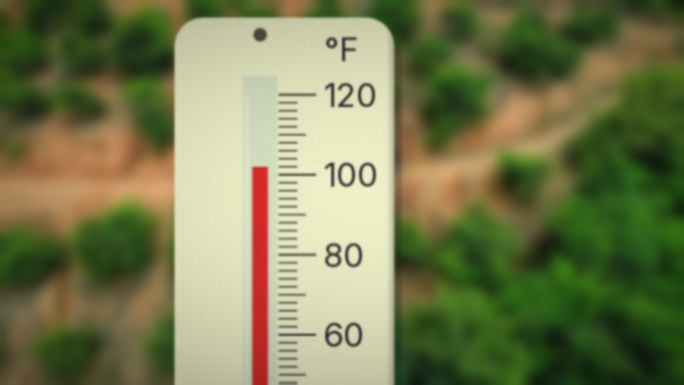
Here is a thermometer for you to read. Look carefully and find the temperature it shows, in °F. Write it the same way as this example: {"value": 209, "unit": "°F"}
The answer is {"value": 102, "unit": "°F"}
